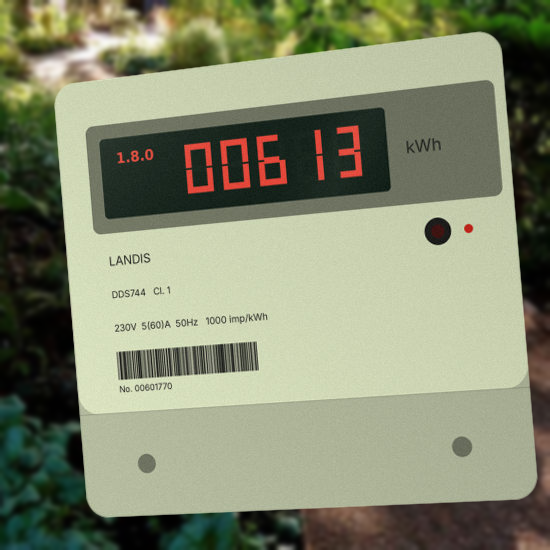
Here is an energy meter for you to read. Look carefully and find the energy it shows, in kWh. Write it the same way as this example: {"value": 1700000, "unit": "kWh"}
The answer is {"value": 613, "unit": "kWh"}
